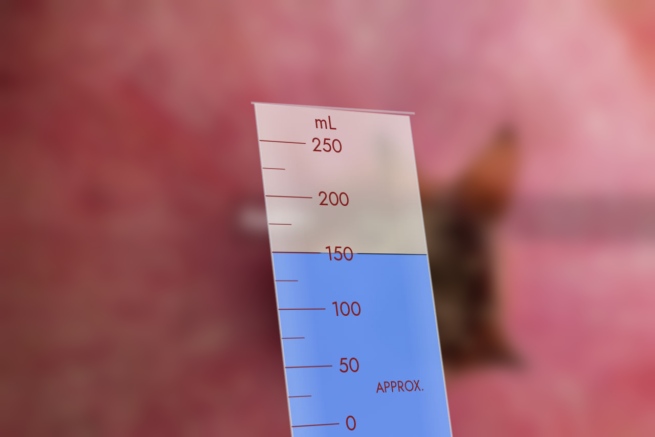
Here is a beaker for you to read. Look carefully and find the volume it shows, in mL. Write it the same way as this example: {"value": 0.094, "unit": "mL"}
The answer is {"value": 150, "unit": "mL"}
